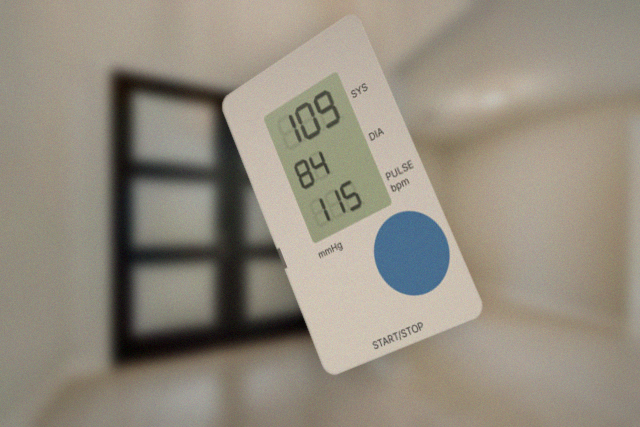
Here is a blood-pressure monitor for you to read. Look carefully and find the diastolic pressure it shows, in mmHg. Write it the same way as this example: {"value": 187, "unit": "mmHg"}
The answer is {"value": 84, "unit": "mmHg"}
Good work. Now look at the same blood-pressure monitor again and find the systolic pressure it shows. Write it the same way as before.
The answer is {"value": 109, "unit": "mmHg"}
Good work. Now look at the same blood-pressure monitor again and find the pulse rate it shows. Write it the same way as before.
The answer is {"value": 115, "unit": "bpm"}
